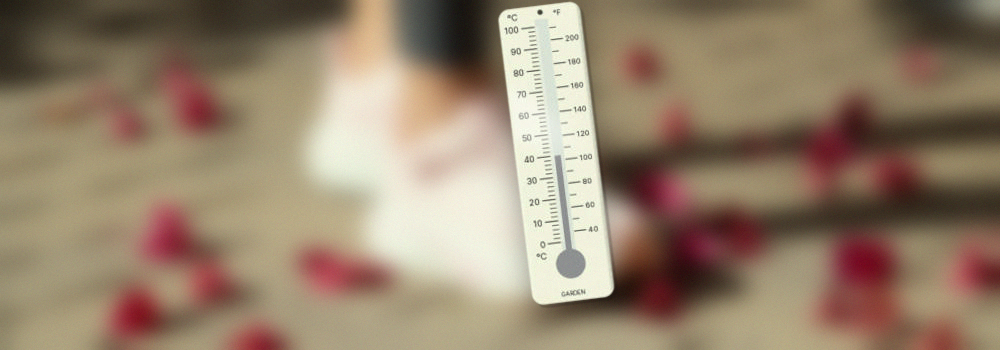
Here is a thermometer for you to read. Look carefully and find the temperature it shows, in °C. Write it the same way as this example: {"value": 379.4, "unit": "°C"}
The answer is {"value": 40, "unit": "°C"}
